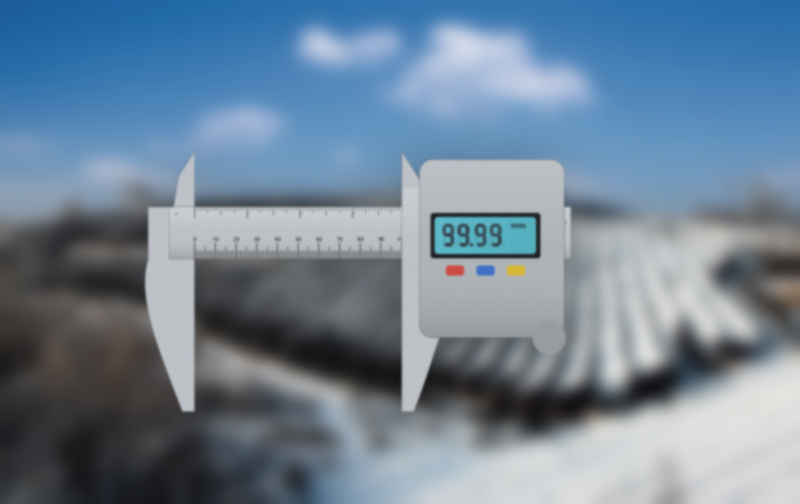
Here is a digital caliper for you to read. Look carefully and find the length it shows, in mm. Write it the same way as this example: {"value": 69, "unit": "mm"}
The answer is {"value": 99.99, "unit": "mm"}
